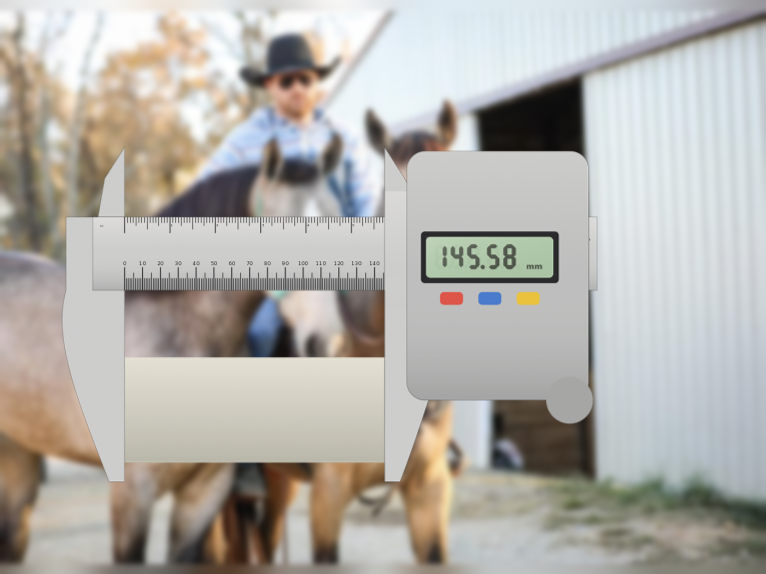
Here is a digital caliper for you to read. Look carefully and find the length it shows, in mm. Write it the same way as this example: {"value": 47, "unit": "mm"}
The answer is {"value": 145.58, "unit": "mm"}
